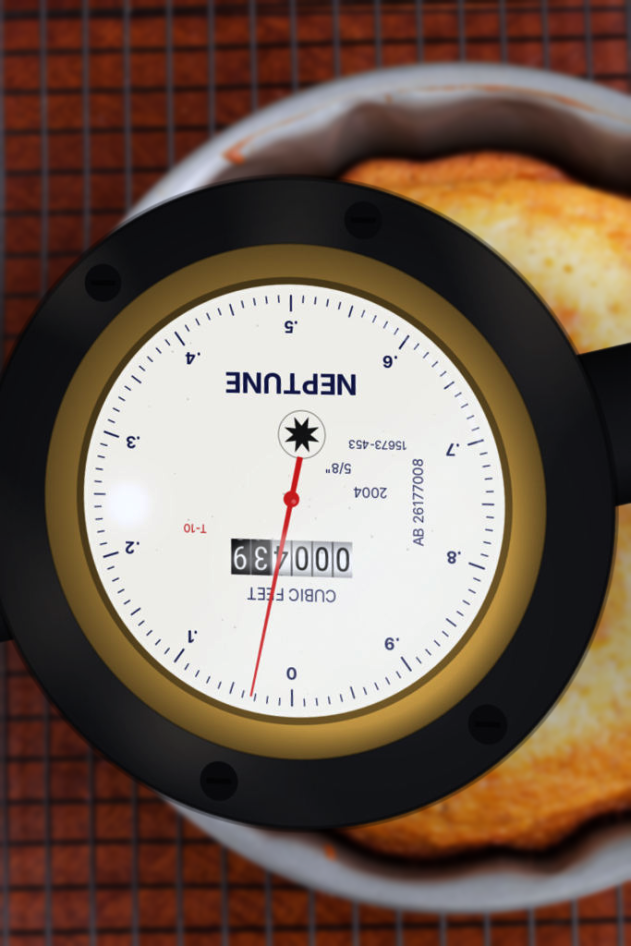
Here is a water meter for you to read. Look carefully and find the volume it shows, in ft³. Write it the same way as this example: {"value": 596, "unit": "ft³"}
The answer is {"value": 439.03, "unit": "ft³"}
